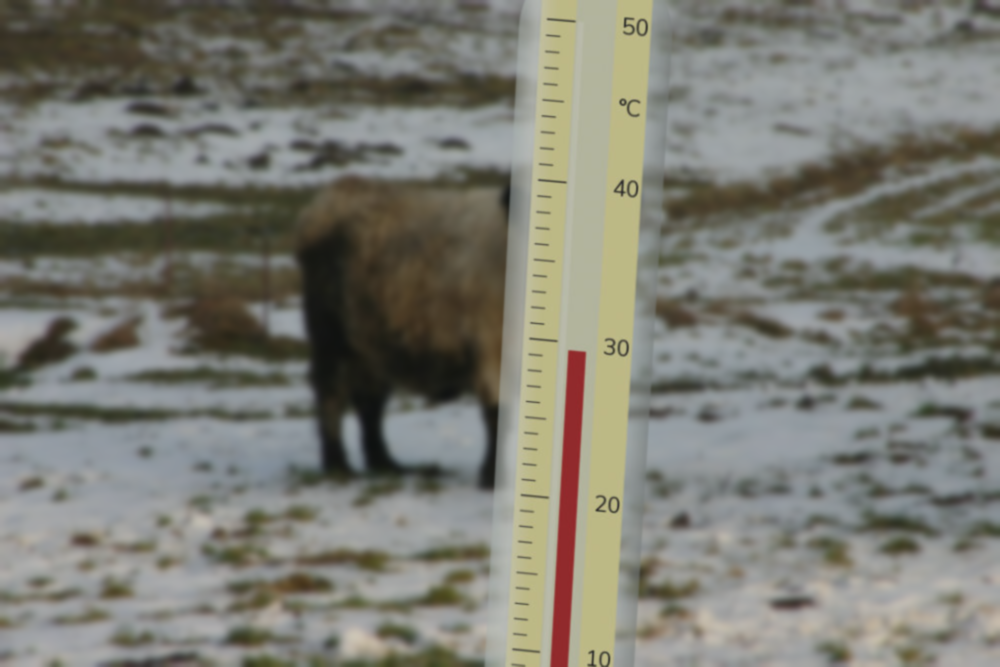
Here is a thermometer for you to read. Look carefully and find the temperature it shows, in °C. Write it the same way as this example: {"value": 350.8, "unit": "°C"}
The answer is {"value": 29.5, "unit": "°C"}
